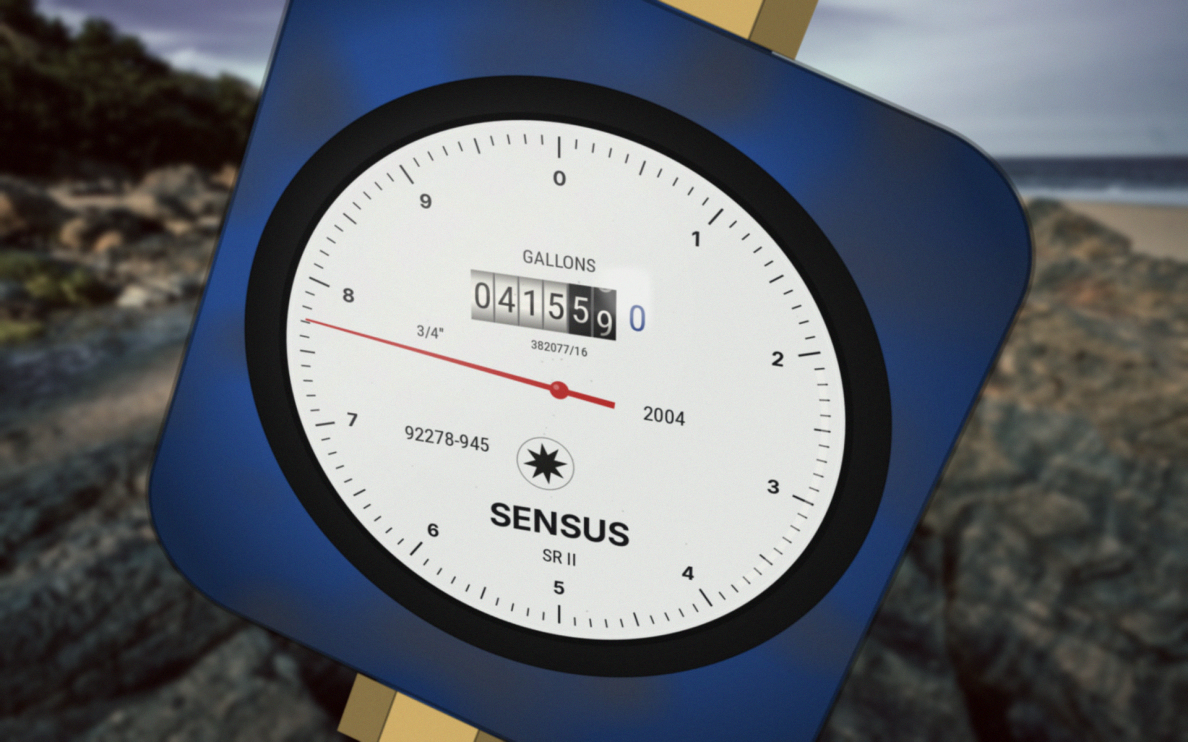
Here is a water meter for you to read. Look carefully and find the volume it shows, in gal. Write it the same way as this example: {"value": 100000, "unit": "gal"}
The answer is {"value": 415587.7, "unit": "gal"}
